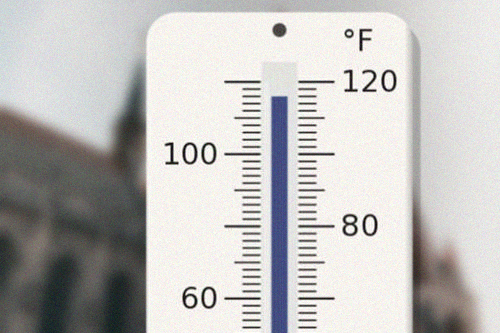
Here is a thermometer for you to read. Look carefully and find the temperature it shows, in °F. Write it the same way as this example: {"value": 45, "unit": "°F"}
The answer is {"value": 116, "unit": "°F"}
